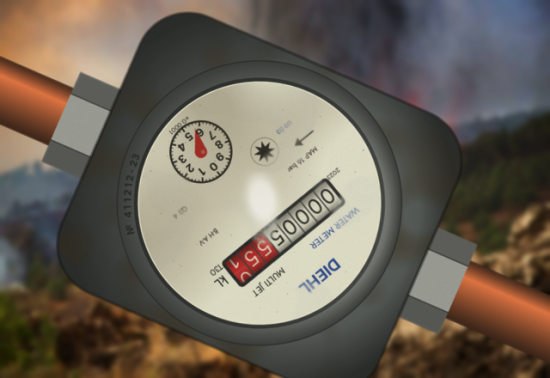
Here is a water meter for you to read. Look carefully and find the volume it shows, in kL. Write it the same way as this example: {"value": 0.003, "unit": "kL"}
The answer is {"value": 5.5505, "unit": "kL"}
